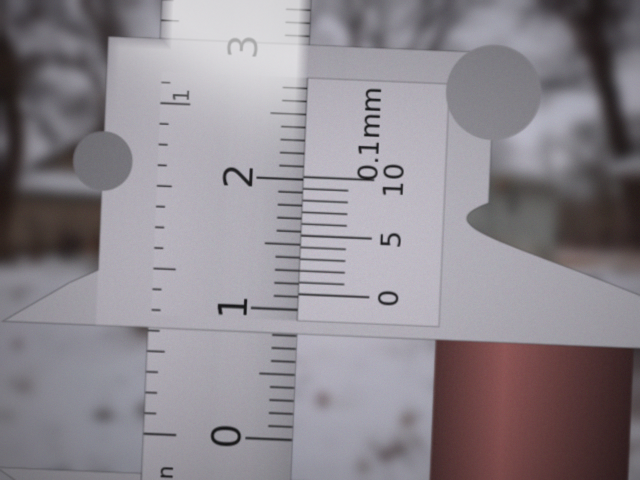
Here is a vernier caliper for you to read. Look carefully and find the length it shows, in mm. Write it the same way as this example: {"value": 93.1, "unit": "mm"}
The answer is {"value": 11.2, "unit": "mm"}
